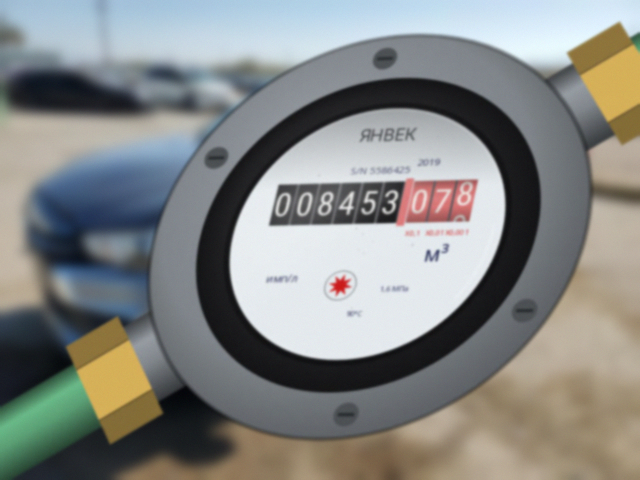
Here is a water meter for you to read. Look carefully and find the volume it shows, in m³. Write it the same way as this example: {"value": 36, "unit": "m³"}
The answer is {"value": 8453.078, "unit": "m³"}
